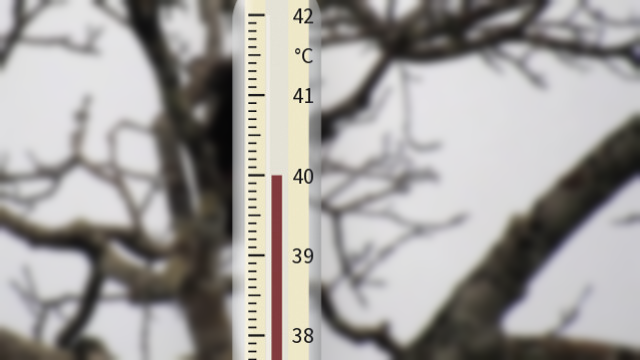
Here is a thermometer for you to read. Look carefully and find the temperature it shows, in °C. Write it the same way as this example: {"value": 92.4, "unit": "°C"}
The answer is {"value": 40, "unit": "°C"}
